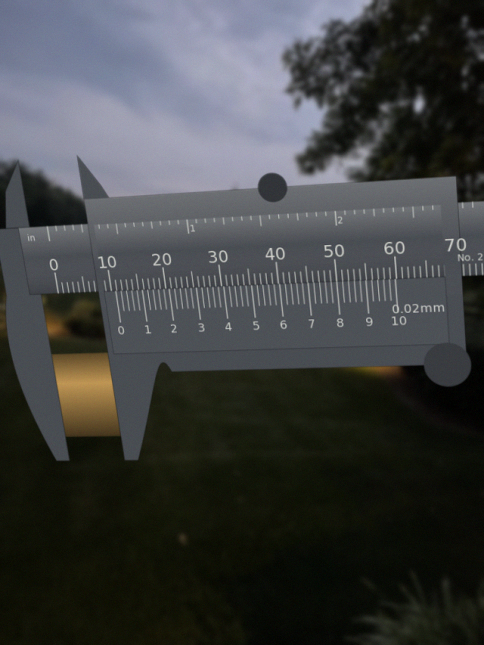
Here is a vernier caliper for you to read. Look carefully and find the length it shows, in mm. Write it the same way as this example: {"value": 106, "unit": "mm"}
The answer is {"value": 10.8, "unit": "mm"}
